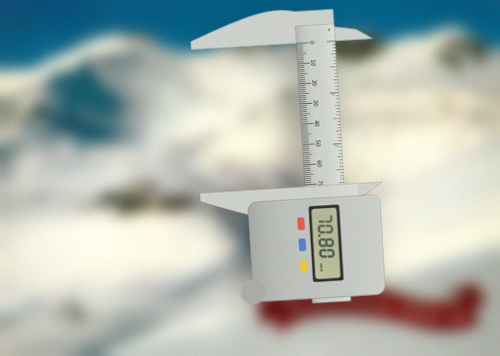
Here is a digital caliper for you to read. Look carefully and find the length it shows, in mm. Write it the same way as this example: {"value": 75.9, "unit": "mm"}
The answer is {"value": 70.80, "unit": "mm"}
